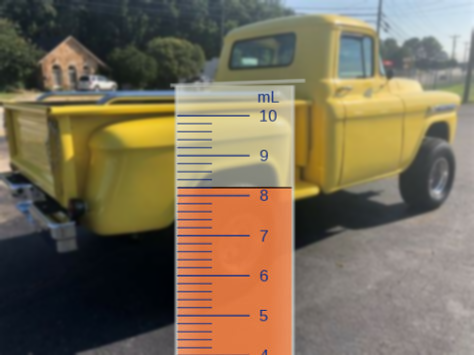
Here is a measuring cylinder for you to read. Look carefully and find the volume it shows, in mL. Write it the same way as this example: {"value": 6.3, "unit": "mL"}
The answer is {"value": 8.2, "unit": "mL"}
